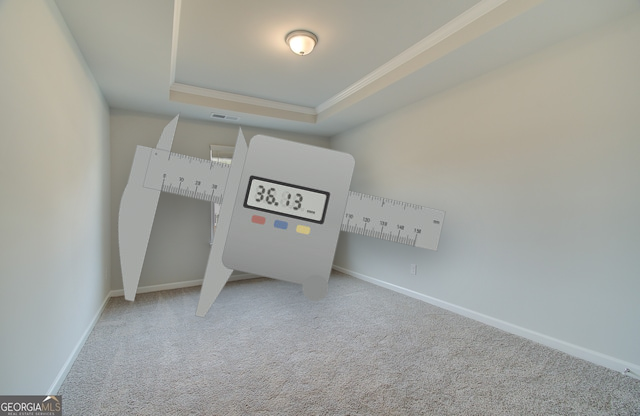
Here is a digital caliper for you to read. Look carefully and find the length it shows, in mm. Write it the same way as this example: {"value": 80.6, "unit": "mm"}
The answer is {"value": 36.13, "unit": "mm"}
